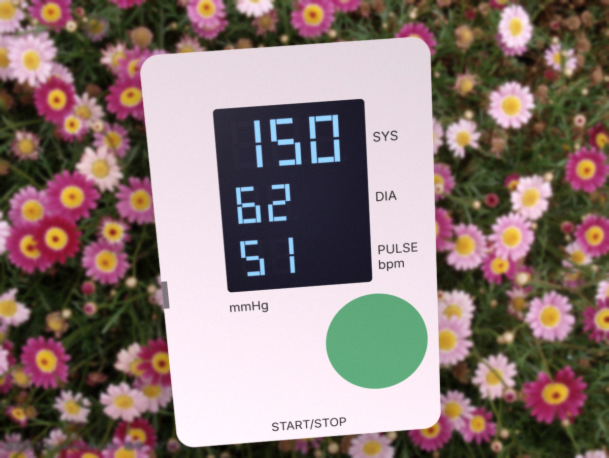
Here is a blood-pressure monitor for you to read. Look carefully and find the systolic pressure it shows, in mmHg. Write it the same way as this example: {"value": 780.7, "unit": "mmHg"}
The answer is {"value": 150, "unit": "mmHg"}
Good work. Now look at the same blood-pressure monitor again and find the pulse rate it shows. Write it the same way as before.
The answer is {"value": 51, "unit": "bpm"}
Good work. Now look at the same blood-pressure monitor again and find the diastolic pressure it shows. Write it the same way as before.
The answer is {"value": 62, "unit": "mmHg"}
